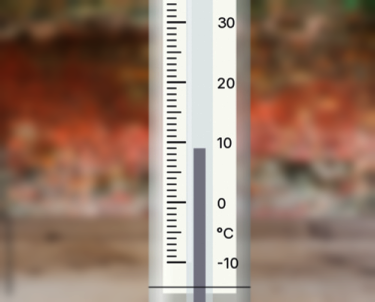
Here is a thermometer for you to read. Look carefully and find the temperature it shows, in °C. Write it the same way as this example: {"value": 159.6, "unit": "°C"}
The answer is {"value": 9, "unit": "°C"}
